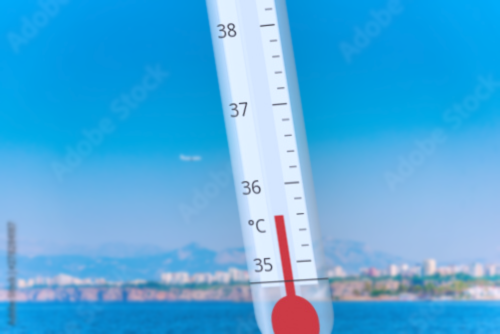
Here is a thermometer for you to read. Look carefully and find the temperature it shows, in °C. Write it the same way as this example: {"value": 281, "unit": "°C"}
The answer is {"value": 35.6, "unit": "°C"}
